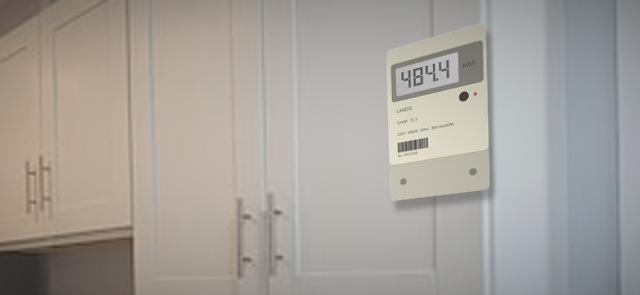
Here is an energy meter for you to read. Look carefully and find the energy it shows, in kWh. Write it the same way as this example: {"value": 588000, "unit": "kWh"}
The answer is {"value": 484.4, "unit": "kWh"}
